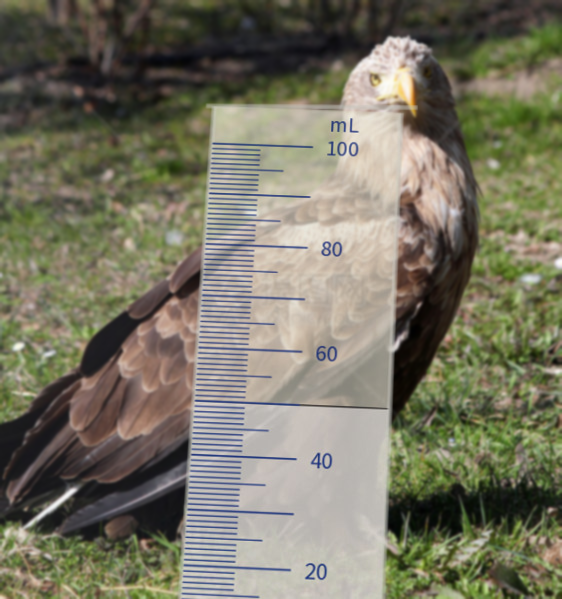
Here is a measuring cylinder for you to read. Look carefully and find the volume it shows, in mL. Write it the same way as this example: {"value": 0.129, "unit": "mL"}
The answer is {"value": 50, "unit": "mL"}
